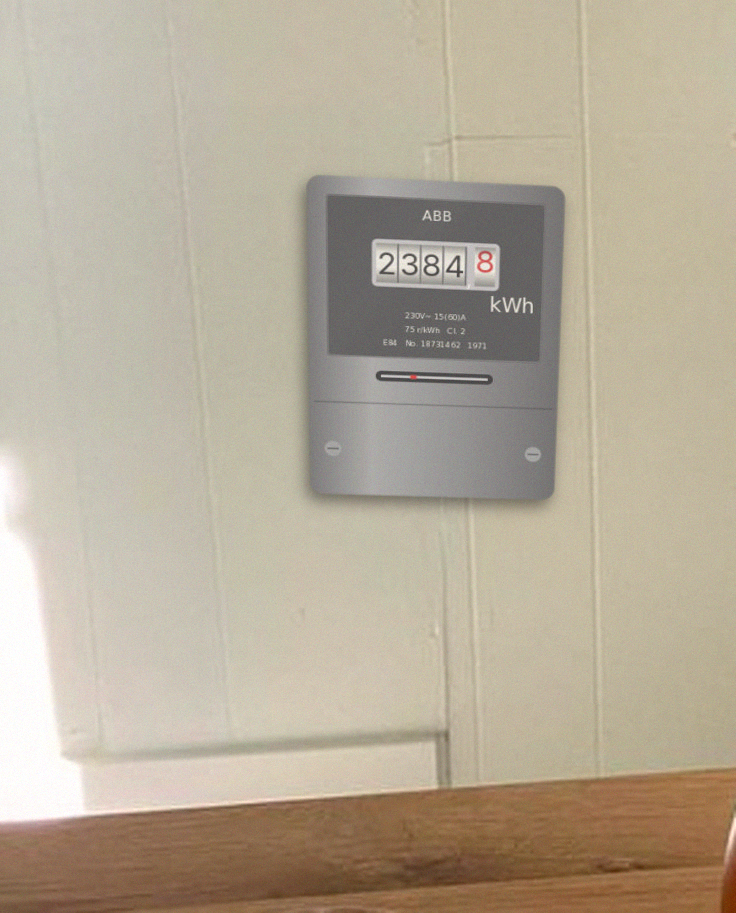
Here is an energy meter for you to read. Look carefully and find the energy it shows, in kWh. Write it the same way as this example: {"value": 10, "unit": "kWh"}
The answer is {"value": 2384.8, "unit": "kWh"}
